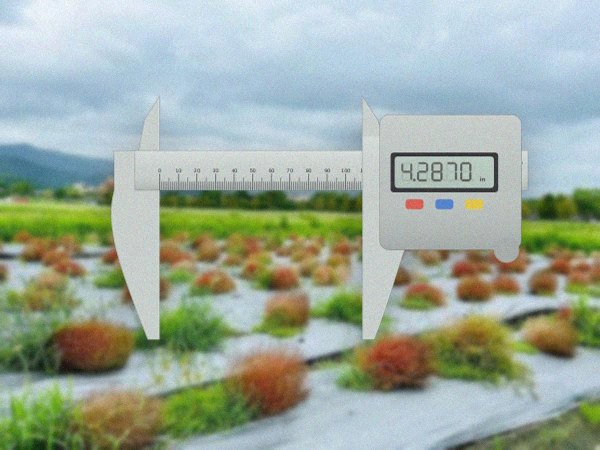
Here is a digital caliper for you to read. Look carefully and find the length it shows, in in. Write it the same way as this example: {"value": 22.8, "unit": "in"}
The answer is {"value": 4.2870, "unit": "in"}
